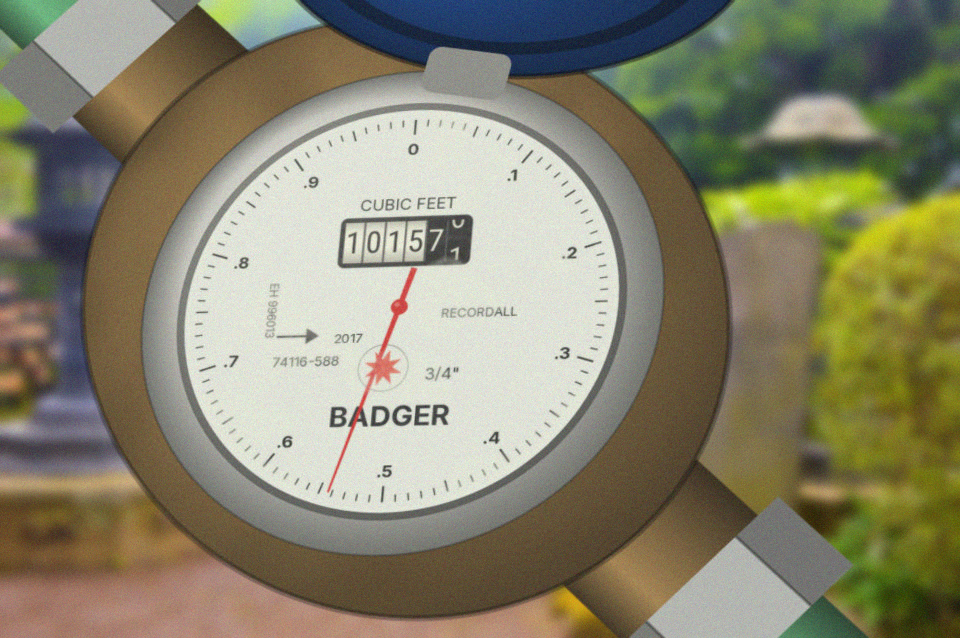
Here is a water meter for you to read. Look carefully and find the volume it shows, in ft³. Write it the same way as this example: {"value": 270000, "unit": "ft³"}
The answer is {"value": 101570.54, "unit": "ft³"}
